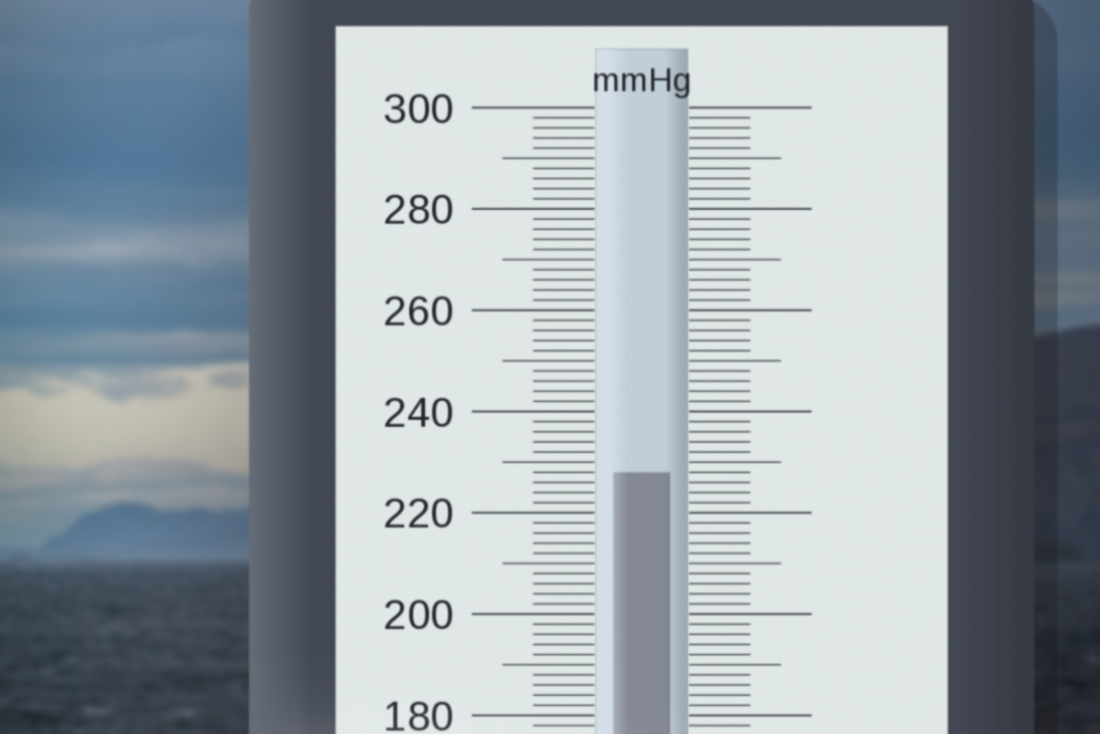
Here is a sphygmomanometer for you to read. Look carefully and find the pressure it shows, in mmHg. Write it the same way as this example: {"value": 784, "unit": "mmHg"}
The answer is {"value": 228, "unit": "mmHg"}
